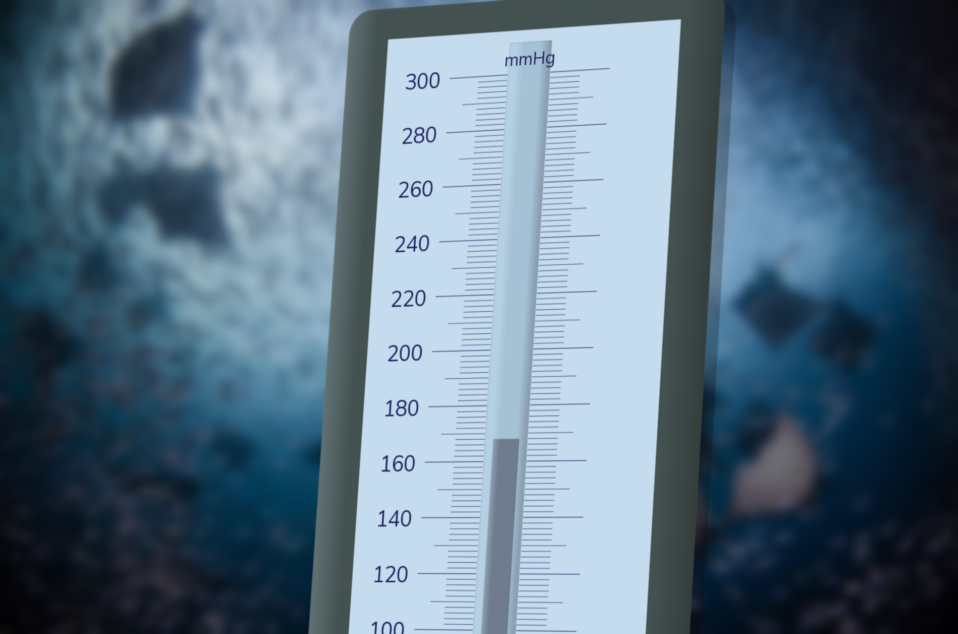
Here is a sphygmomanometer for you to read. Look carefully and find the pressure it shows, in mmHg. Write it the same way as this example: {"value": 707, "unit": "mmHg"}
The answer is {"value": 168, "unit": "mmHg"}
